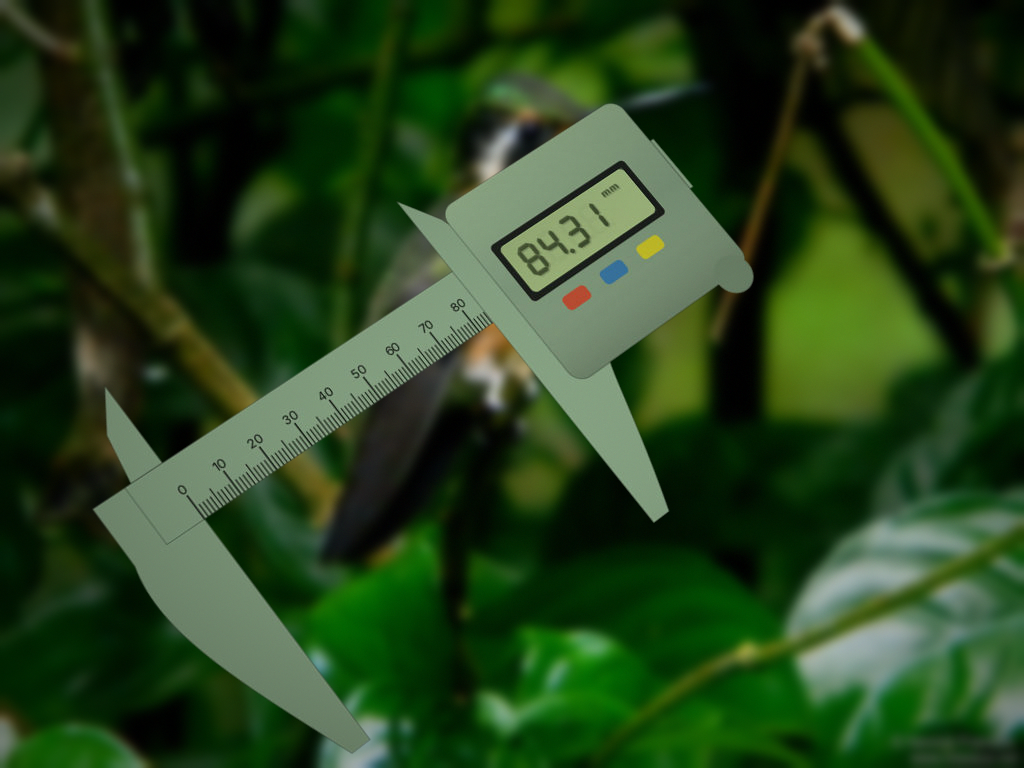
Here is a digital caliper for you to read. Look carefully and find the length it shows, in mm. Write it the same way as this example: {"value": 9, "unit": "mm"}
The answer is {"value": 84.31, "unit": "mm"}
